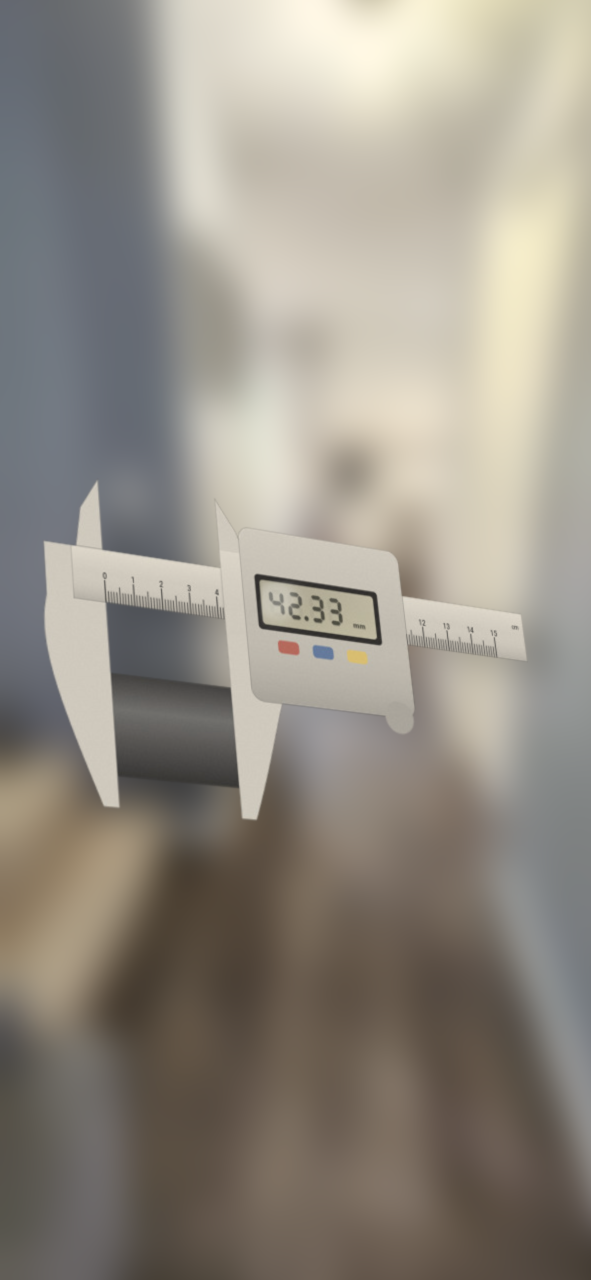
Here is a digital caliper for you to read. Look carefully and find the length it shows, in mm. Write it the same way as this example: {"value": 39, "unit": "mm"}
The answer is {"value": 42.33, "unit": "mm"}
